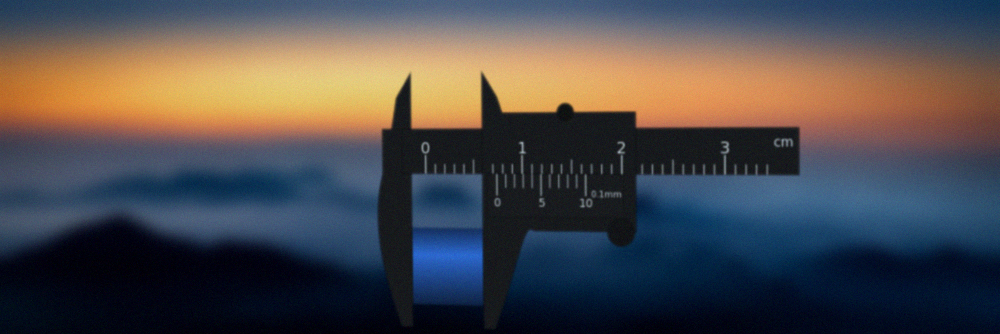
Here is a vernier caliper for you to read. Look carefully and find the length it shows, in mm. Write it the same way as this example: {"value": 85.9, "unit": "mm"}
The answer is {"value": 7.4, "unit": "mm"}
